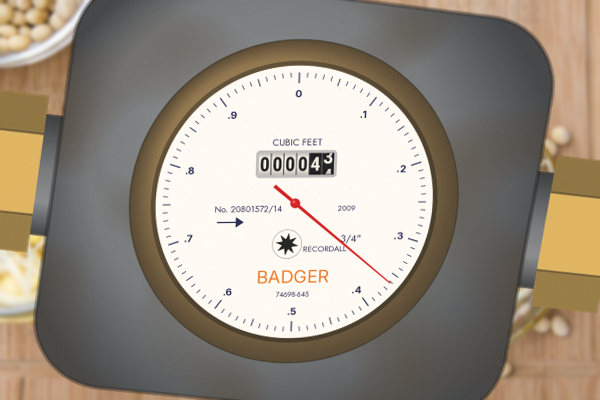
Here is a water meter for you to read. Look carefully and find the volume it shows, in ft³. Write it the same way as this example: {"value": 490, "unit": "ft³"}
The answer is {"value": 43.36, "unit": "ft³"}
